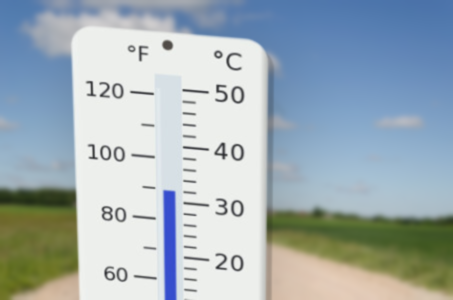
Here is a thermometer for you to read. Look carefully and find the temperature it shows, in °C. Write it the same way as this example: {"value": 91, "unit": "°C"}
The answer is {"value": 32, "unit": "°C"}
